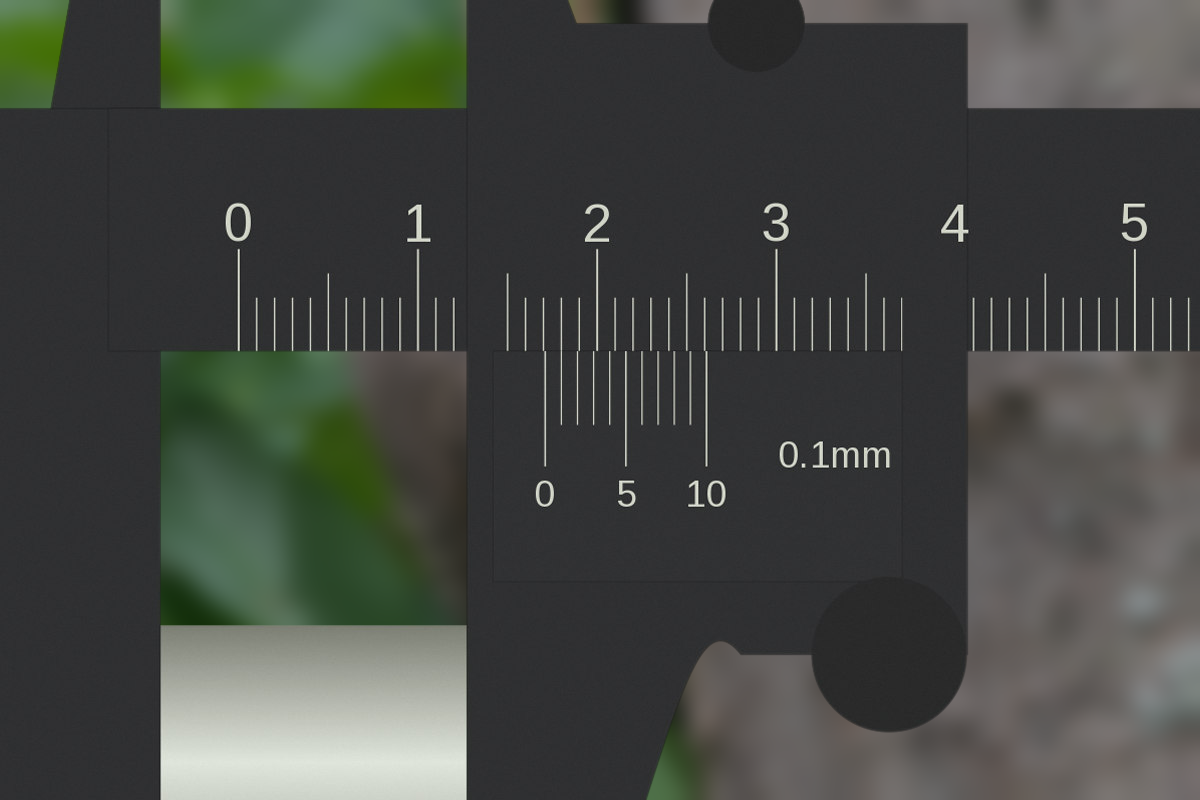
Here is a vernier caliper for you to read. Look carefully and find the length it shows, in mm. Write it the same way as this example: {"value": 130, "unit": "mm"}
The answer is {"value": 17.1, "unit": "mm"}
